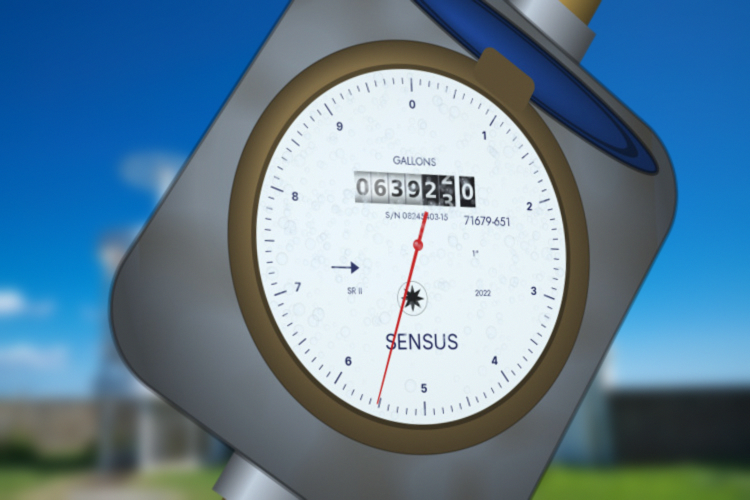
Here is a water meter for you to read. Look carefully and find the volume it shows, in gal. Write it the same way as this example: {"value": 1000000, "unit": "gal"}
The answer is {"value": 639225.5, "unit": "gal"}
